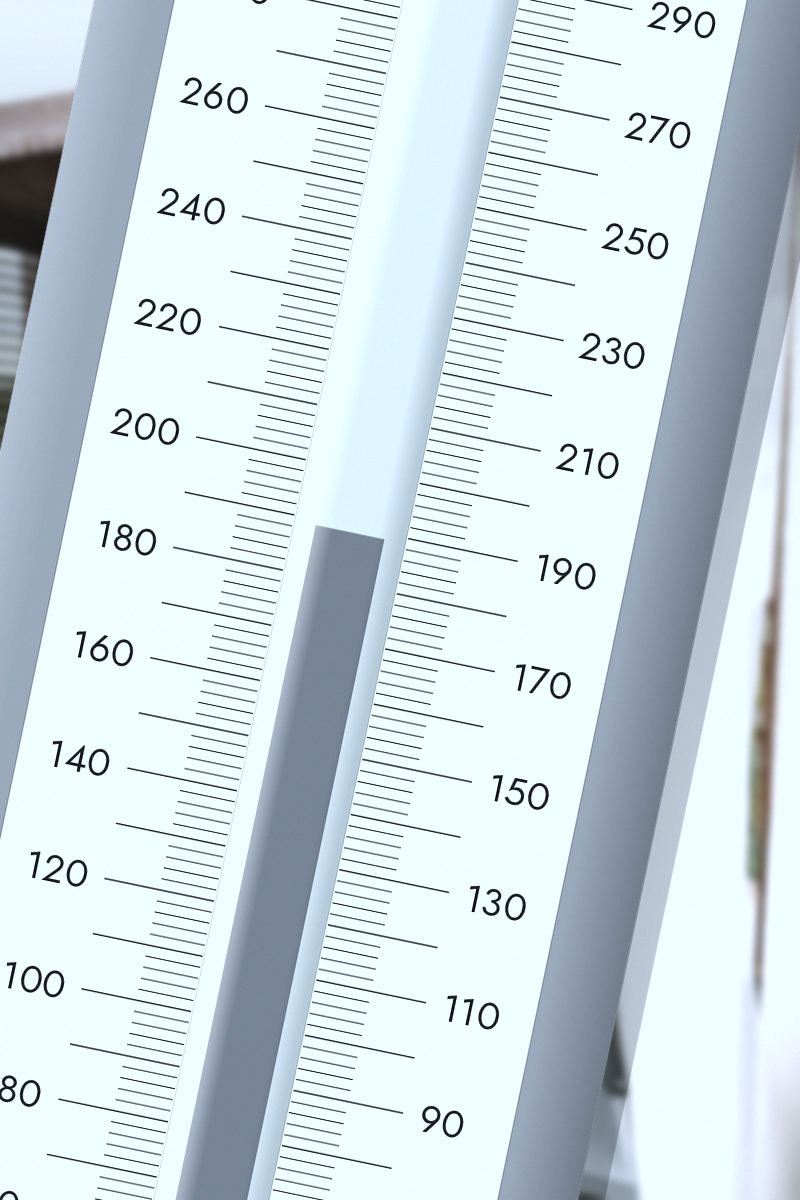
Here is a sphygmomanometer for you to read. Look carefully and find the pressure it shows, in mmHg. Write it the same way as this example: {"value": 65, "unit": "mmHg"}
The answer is {"value": 189, "unit": "mmHg"}
